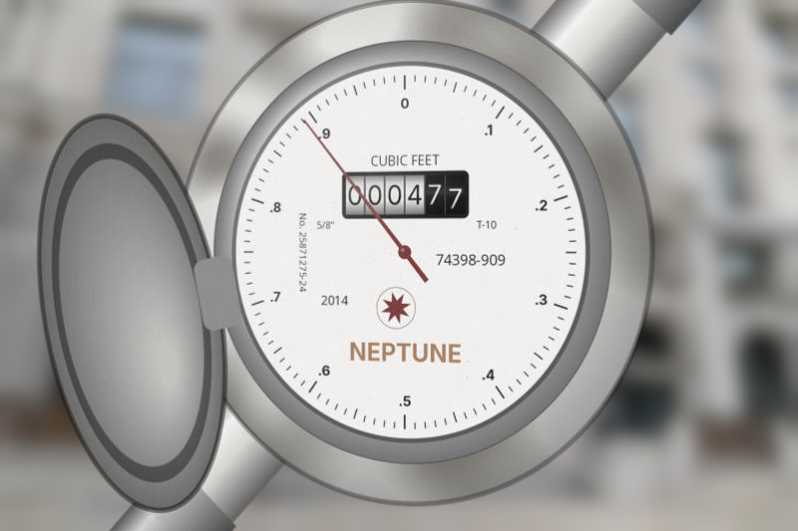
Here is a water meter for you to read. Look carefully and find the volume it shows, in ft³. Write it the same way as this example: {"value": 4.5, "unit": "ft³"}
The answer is {"value": 476.89, "unit": "ft³"}
